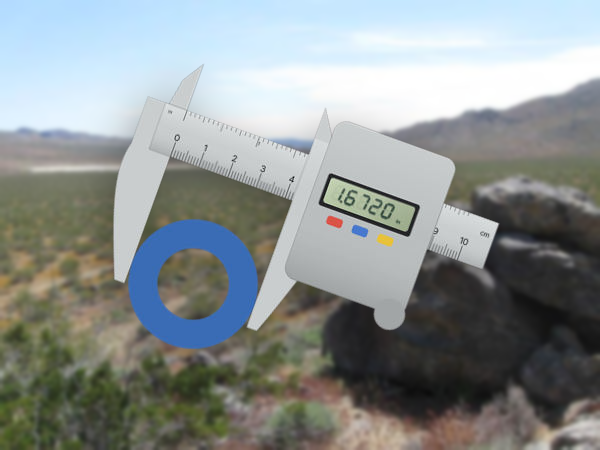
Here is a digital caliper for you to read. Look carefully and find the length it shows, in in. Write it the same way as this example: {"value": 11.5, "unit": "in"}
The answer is {"value": 1.6720, "unit": "in"}
